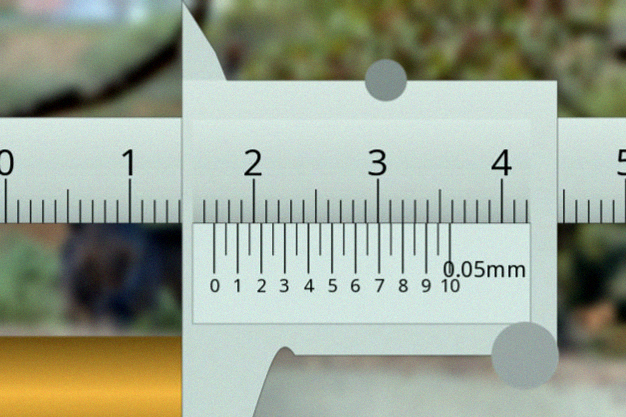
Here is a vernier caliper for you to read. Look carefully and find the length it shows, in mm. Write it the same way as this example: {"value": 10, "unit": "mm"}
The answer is {"value": 16.8, "unit": "mm"}
